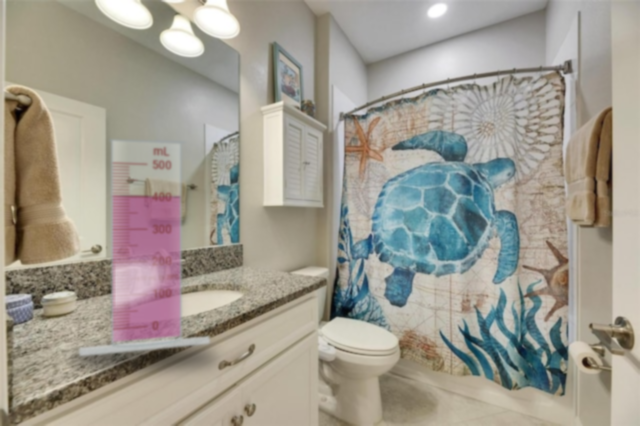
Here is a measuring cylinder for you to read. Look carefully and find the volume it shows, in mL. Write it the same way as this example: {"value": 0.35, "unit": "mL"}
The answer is {"value": 400, "unit": "mL"}
